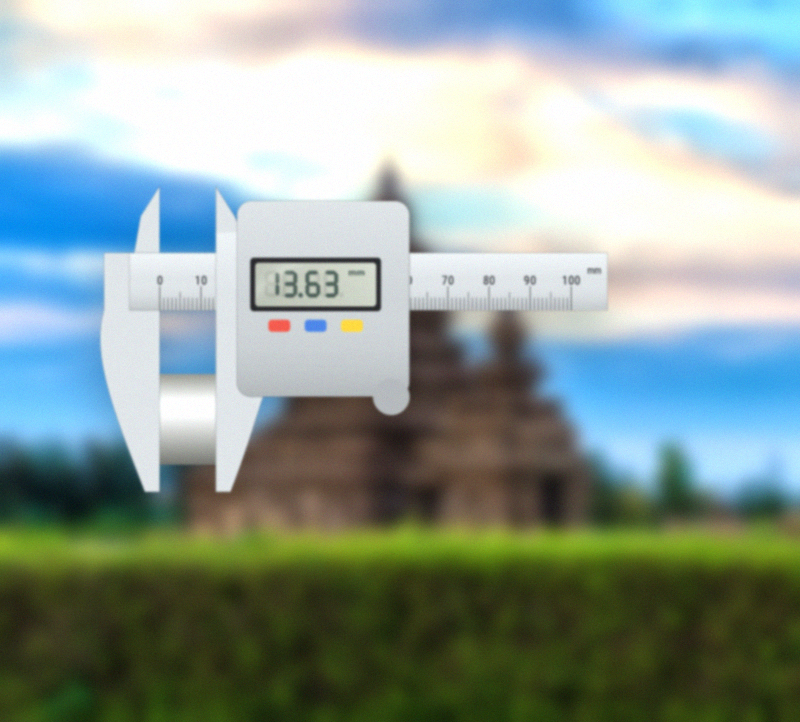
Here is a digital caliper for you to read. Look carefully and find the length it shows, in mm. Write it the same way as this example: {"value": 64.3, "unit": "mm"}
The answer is {"value": 13.63, "unit": "mm"}
